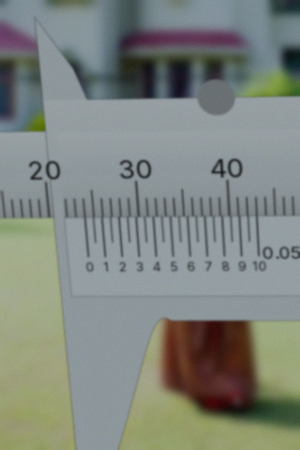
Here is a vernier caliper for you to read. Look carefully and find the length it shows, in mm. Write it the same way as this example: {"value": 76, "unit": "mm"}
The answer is {"value": 24.0, "unit": "mm"}
